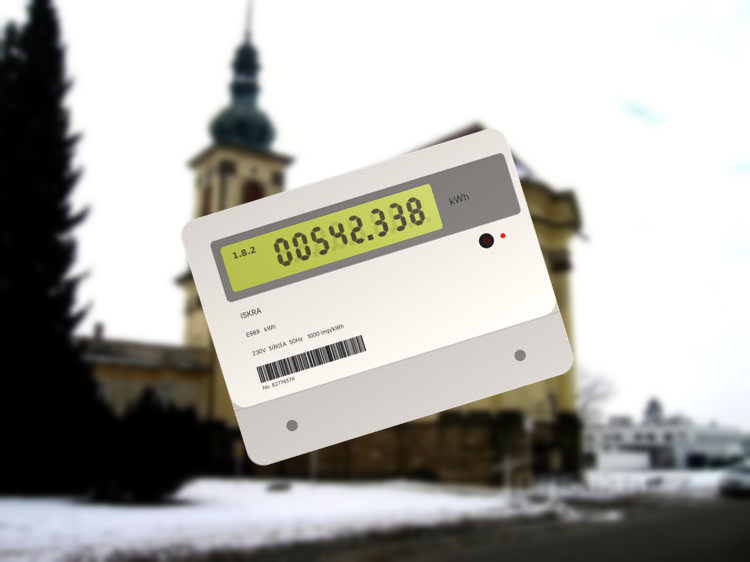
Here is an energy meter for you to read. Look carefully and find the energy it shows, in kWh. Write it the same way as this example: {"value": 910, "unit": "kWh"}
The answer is {"value": 542.338, "unit": "kWh"}
